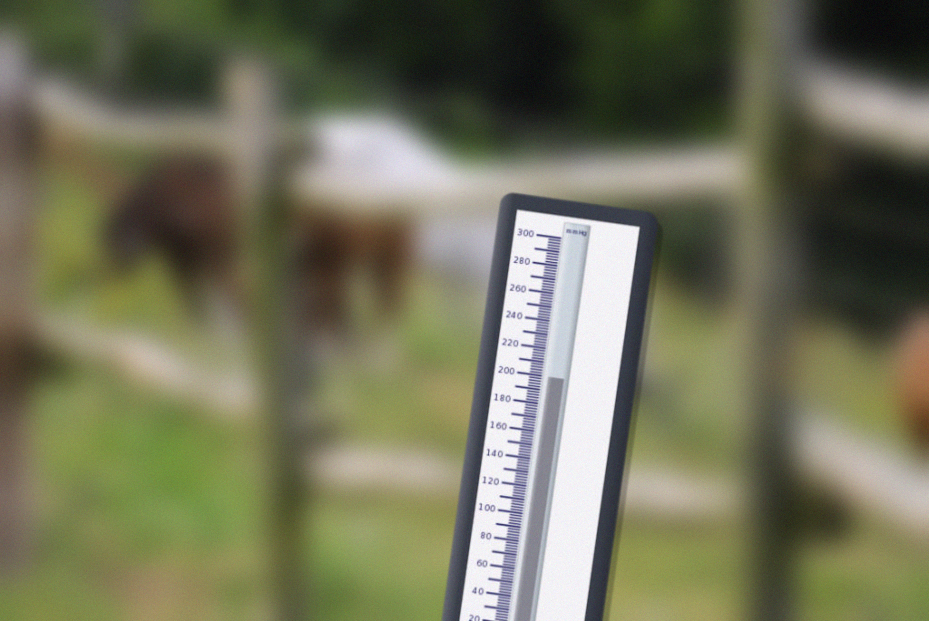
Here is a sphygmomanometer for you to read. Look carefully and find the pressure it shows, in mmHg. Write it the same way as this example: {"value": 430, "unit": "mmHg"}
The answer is {"value": 200, "unit": "mmHg"}
